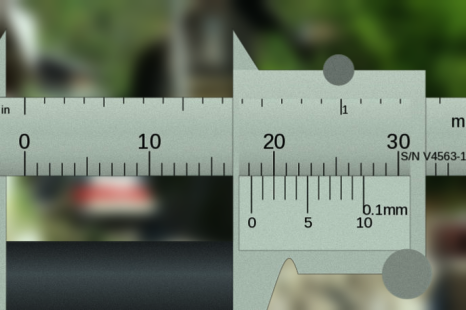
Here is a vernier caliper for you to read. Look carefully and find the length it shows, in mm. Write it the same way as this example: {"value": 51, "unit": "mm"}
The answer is {"value": 18.2, "unit": "mm"}
